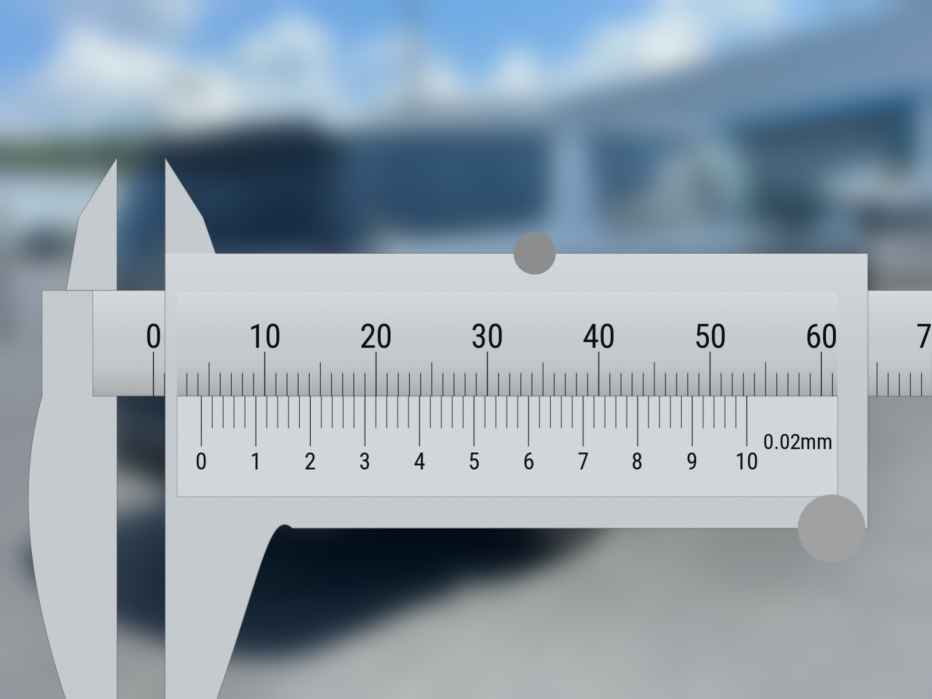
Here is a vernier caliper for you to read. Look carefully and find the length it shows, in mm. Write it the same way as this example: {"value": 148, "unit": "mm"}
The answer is {"value": 4.3, "unit": "mm"}
